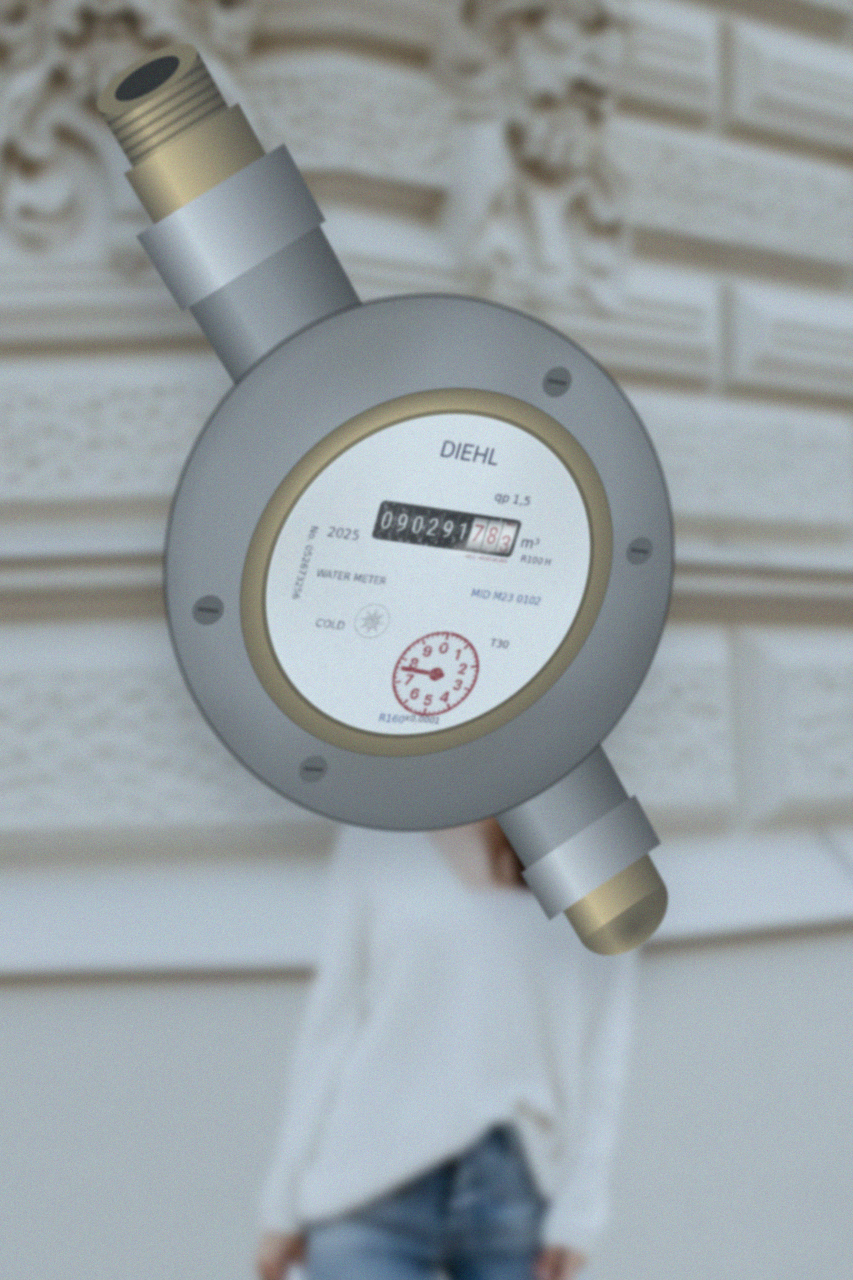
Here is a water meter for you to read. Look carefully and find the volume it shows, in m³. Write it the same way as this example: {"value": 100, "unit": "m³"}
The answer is {"value": 90291.7827, "unit": "m³"}
